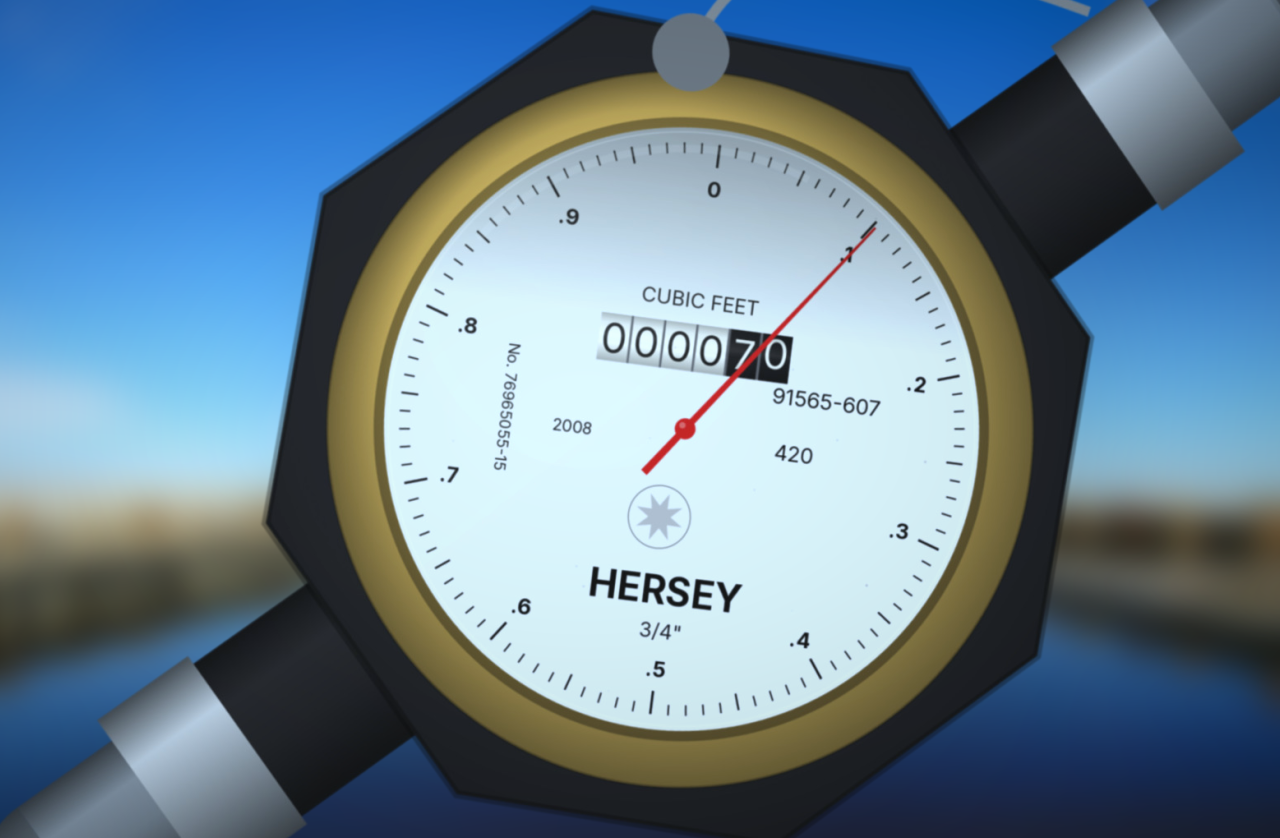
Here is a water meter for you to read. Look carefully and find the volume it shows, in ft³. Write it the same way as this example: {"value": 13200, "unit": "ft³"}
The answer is {"value": 70.10, "unit": "ft³"}
